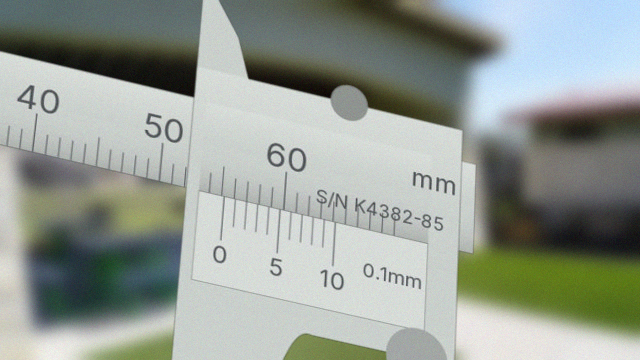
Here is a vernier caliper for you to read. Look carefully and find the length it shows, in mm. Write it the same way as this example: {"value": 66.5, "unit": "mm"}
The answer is {"value": 55.2, "unit": "mm"}
